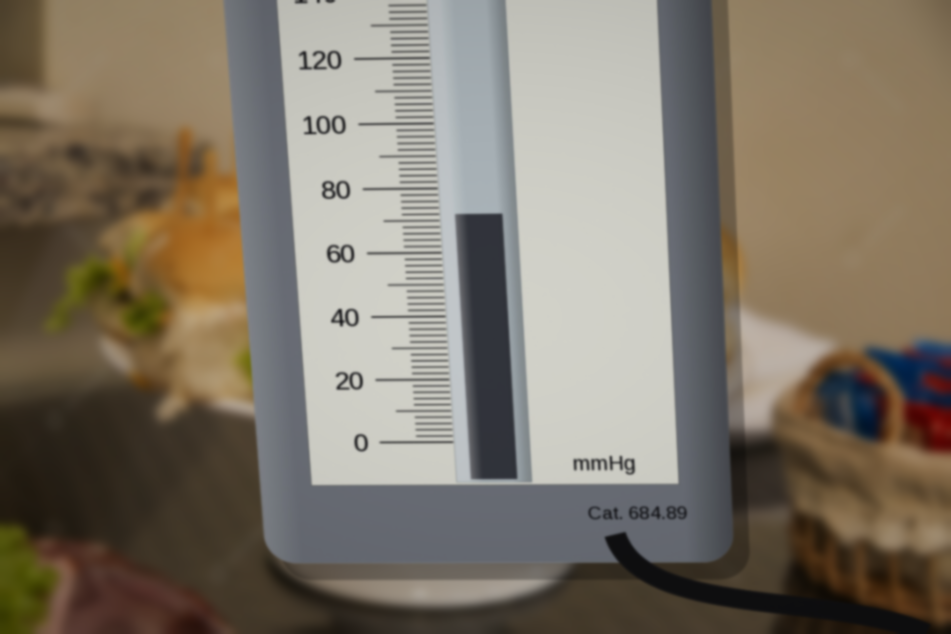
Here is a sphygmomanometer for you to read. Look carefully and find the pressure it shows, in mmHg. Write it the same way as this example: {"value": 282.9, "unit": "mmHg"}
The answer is {"value": 72, "unit": "mmHg"}
